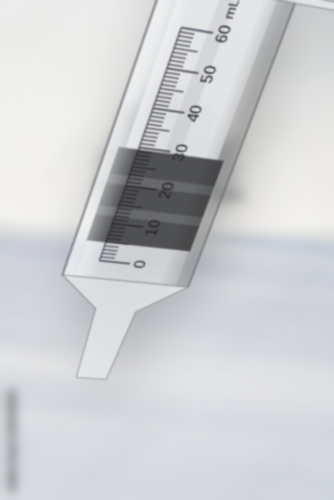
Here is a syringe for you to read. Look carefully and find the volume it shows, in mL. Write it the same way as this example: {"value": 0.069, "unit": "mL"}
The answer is {"value": 5, "unit": "mL"}
